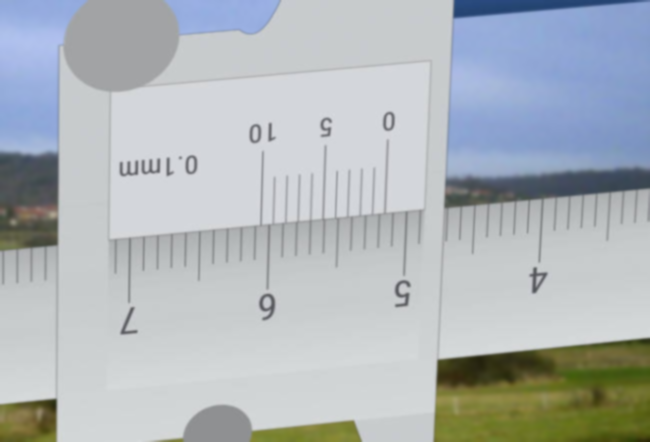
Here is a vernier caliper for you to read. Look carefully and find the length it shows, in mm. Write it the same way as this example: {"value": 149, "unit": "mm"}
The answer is {"value": 51.6, "unit": "mm"}
